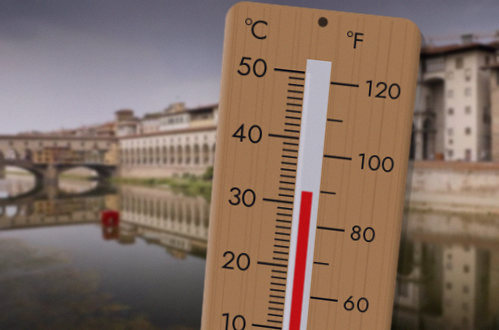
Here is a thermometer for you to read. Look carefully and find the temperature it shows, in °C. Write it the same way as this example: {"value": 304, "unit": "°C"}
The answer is {"value": 32, "unit": "°C"}
